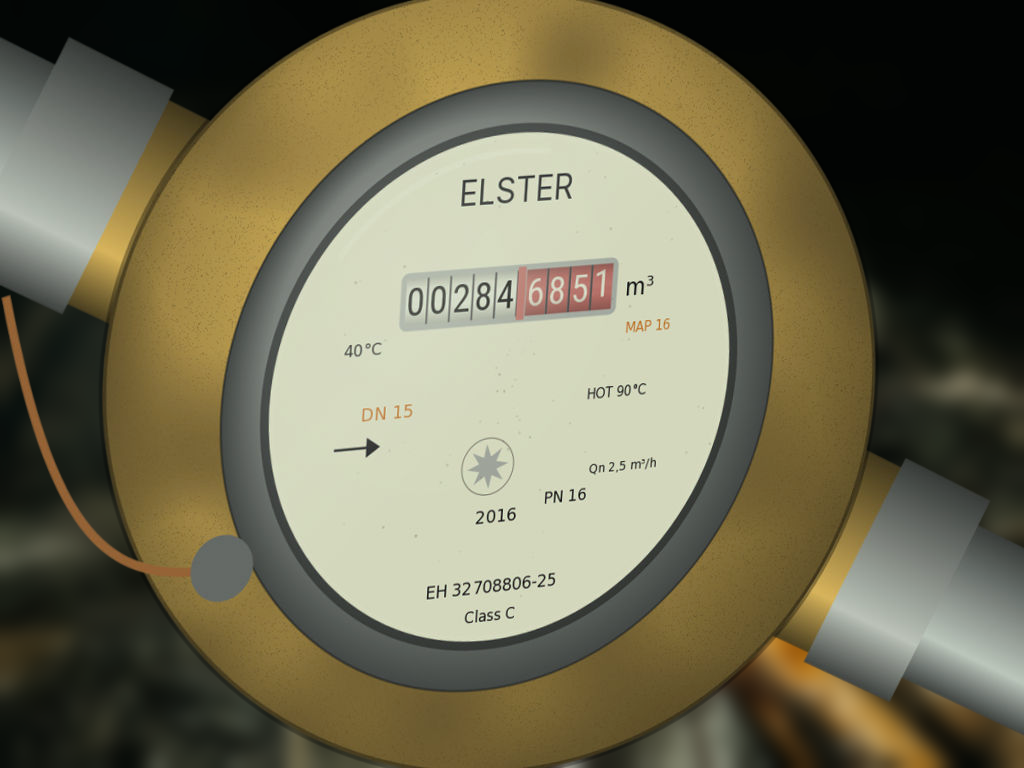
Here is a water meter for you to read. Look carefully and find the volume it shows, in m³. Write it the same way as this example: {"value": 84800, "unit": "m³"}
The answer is {"value": 284.6851, "unit": "m³"}
